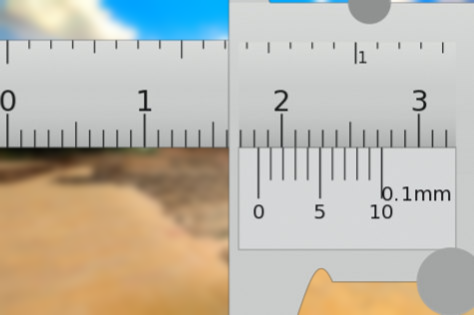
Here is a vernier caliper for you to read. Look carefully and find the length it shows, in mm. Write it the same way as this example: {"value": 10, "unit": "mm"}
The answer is {"value": 18.3, "unit": "mm"}
